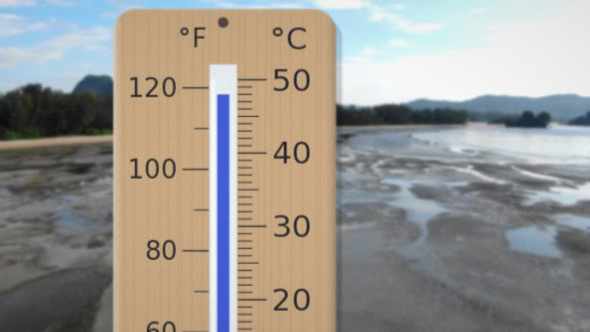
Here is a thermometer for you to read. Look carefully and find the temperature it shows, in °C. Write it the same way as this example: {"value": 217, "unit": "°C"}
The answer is {"value": 48, "unit": "°C"}
